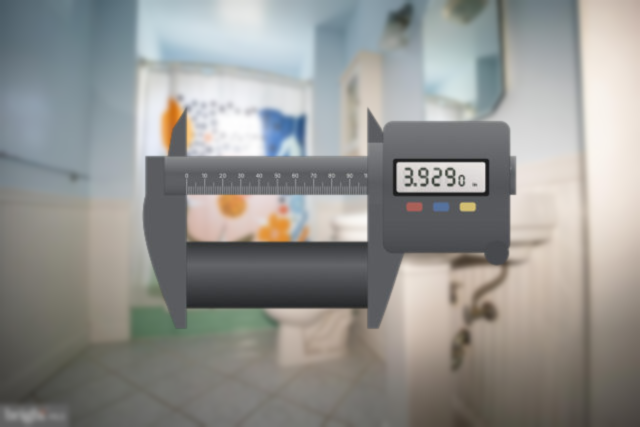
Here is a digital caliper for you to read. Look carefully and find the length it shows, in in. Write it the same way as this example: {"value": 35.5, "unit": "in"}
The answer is {"value": 3.9290, "unit": "in"}
